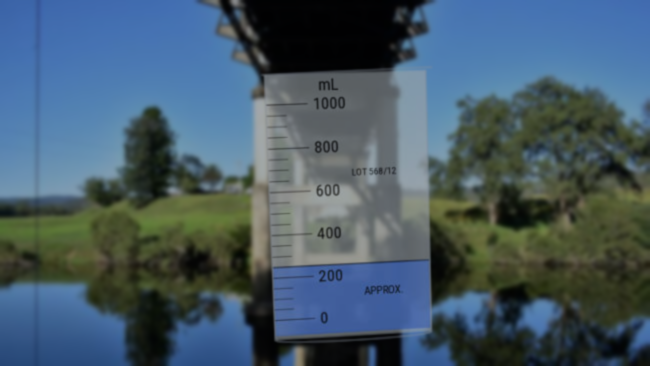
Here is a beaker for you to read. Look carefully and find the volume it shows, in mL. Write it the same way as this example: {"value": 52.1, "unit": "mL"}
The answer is {"value": 250, "unit": "mL"}
